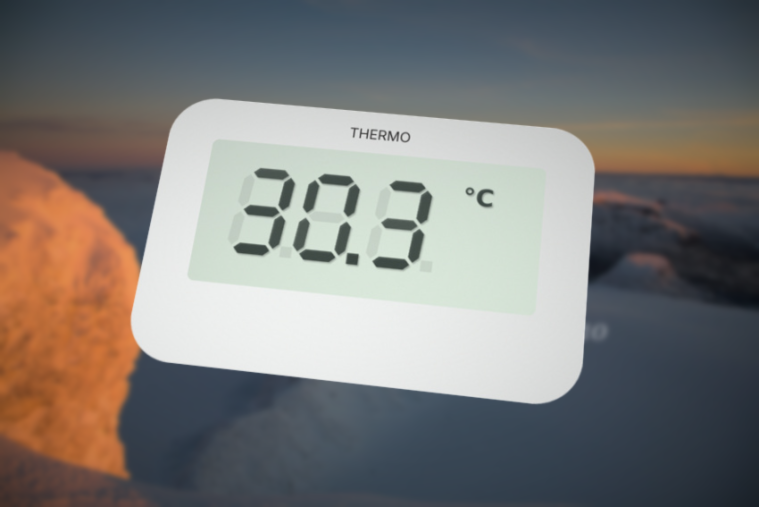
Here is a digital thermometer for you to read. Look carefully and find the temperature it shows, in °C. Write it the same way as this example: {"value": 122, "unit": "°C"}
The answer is {"value": 30.3, "unit": "°C"}
